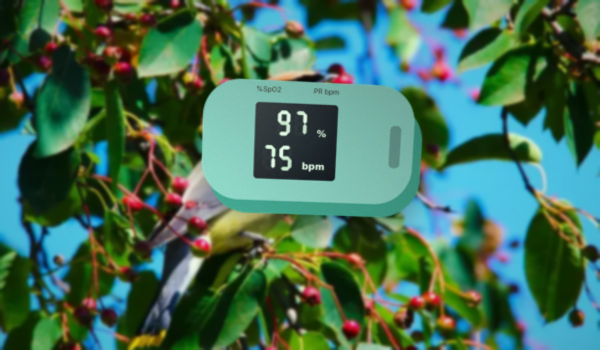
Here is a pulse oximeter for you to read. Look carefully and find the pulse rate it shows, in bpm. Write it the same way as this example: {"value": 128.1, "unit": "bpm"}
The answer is {"value": 75, "unit": "bpm"}
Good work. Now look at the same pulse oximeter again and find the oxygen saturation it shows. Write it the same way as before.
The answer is {"value": 97, "unit": "%"}
